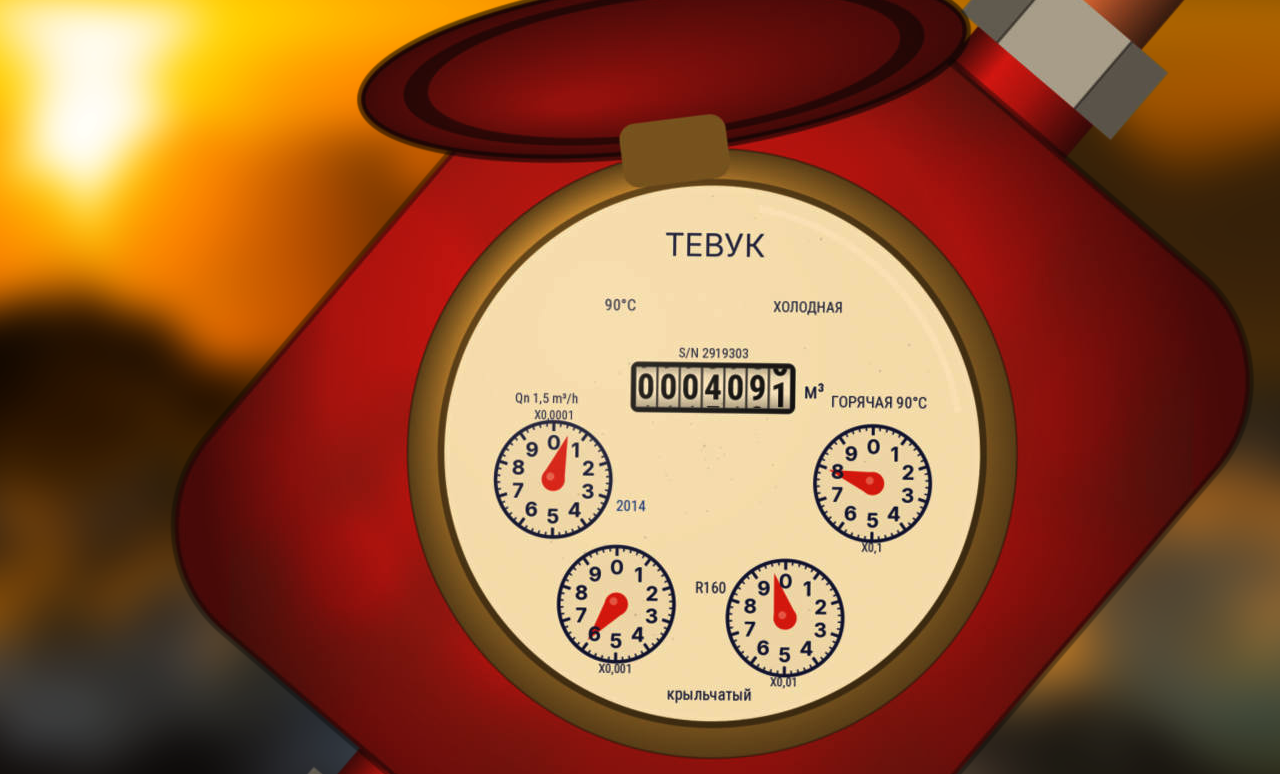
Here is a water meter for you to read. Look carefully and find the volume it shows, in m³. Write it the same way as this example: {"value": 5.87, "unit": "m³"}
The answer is {"value": 4090.7960, "unit": "m³"}
